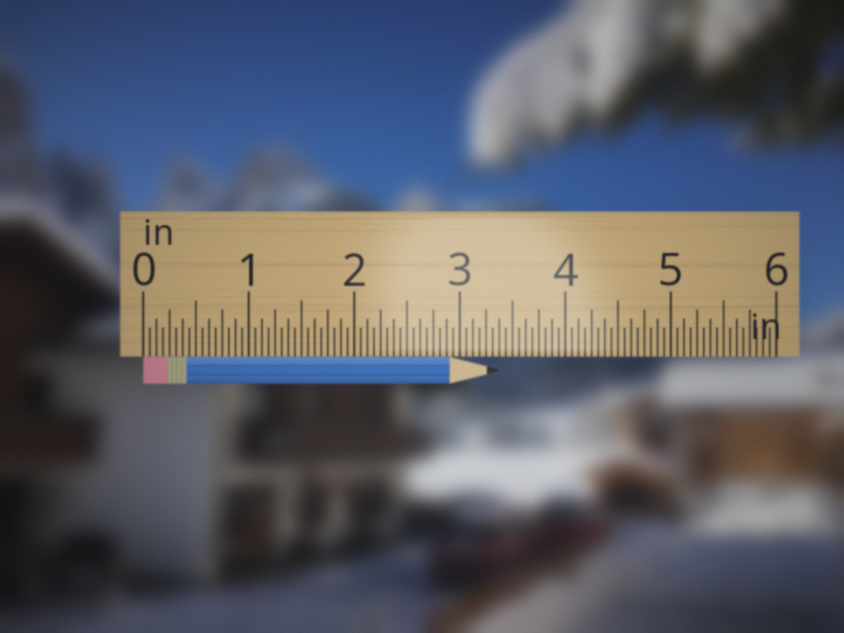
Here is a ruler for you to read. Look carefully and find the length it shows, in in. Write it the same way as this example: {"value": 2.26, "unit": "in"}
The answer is {"value": 3.375, "unit": "in"}
